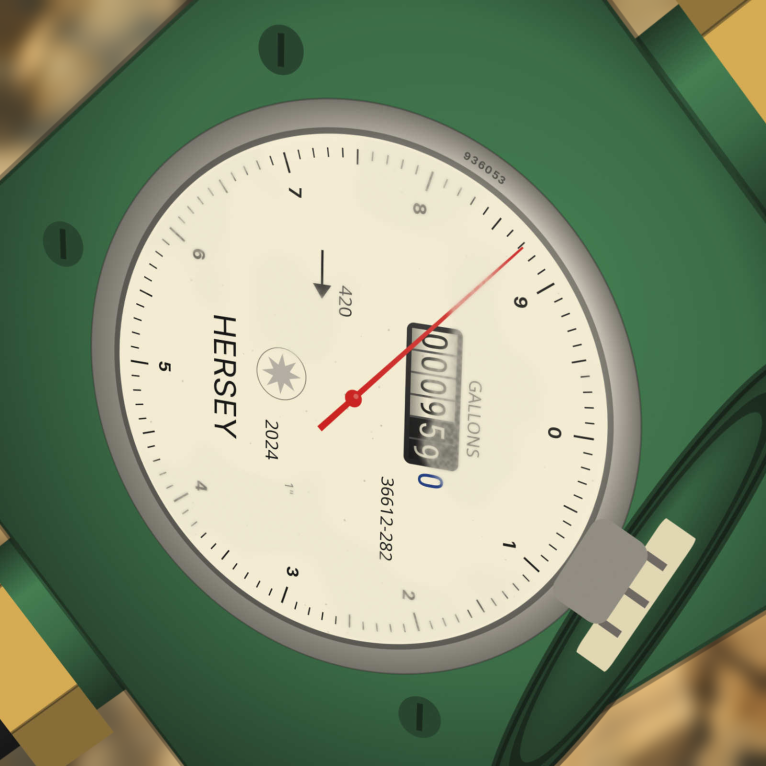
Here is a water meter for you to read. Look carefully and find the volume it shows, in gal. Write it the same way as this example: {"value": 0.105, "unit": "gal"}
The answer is {"value": 9588.7, "unit": "gal"}
